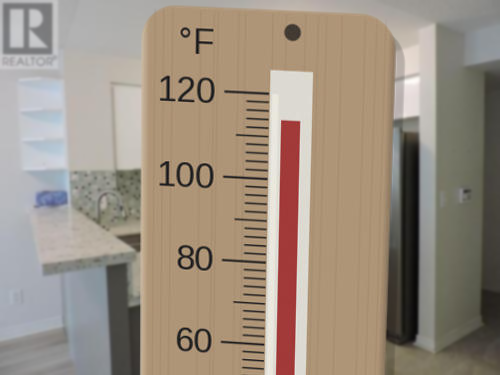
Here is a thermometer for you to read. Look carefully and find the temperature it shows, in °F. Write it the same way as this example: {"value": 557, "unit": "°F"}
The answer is {"value": 114, "unit": "°F"}
